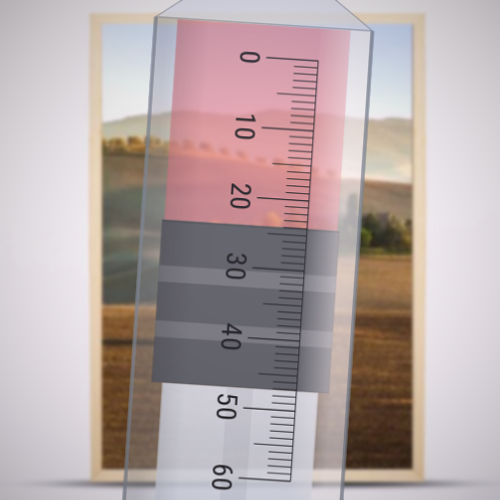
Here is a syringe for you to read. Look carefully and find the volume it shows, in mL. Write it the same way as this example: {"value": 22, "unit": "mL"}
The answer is {"value": 24, "unit": "mL"}
